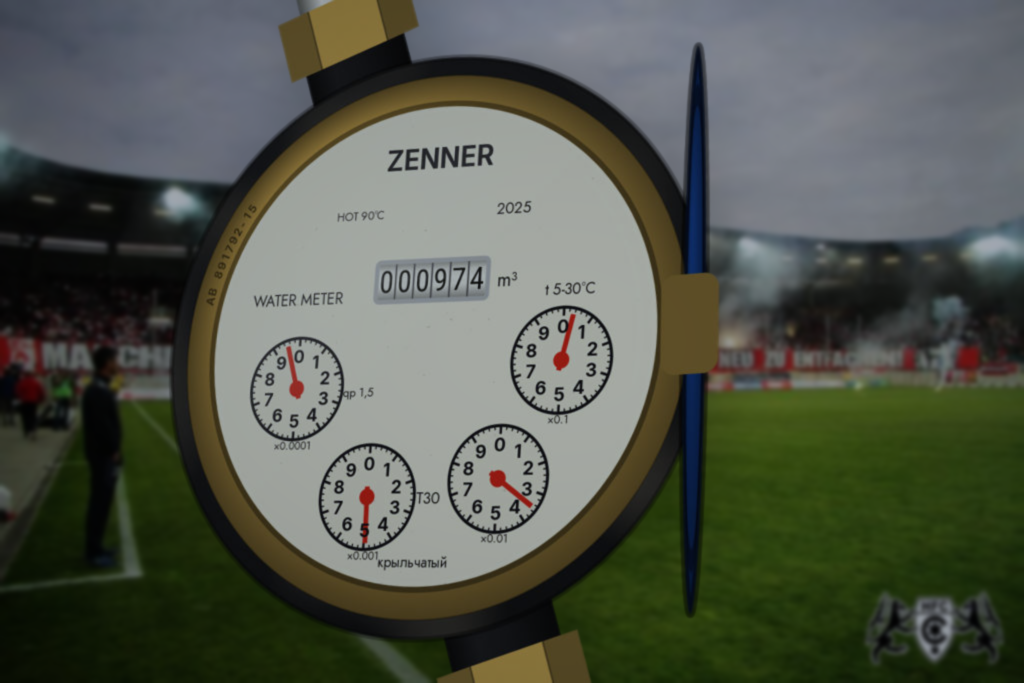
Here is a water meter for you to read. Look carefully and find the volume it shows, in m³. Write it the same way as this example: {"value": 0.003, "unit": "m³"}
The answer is {"value": 974.0349, "unit": "m³"}
